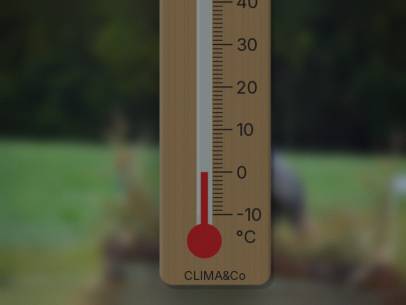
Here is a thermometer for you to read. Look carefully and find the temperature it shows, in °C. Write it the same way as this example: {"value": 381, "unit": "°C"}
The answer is {"value": 0, "unit": "°C"}
